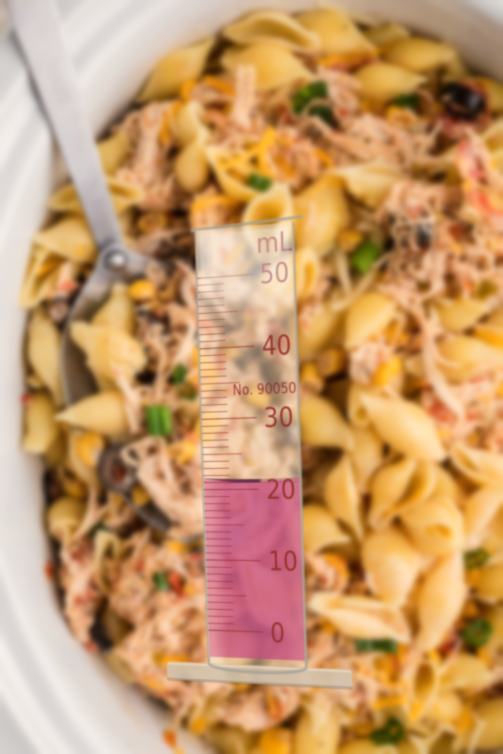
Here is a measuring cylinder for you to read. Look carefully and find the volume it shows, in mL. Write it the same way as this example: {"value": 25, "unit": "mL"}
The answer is {"value": 21, "unit": "mL"}
